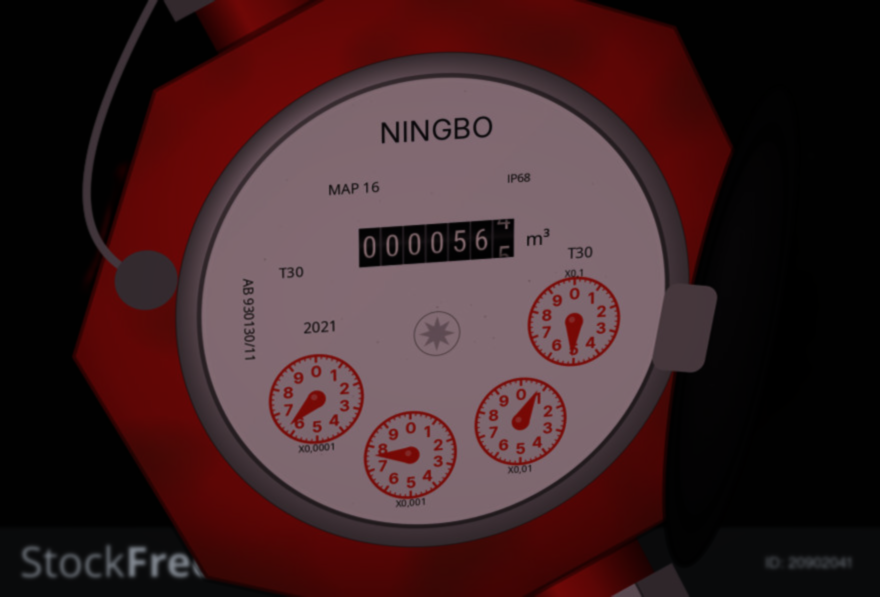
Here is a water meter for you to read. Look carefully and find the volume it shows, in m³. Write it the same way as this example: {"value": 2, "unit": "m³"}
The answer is {"value": 564.5076, "unit": "m³"}
